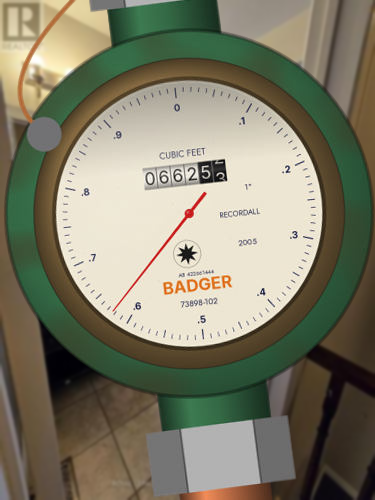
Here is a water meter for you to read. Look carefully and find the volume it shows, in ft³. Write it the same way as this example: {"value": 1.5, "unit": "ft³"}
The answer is {"value": 66252.62, "unit": "ft³"}
